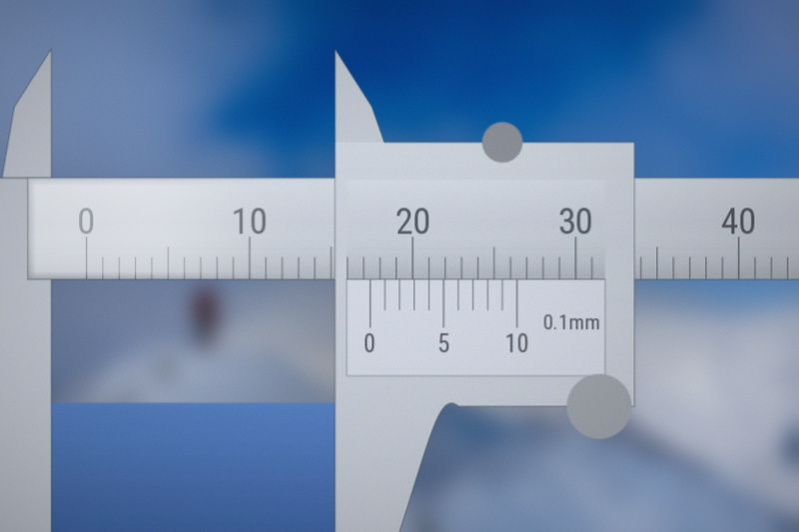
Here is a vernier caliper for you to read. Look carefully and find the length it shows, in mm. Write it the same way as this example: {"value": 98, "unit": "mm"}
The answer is {"value": 17.4, "unit": "mm"}
